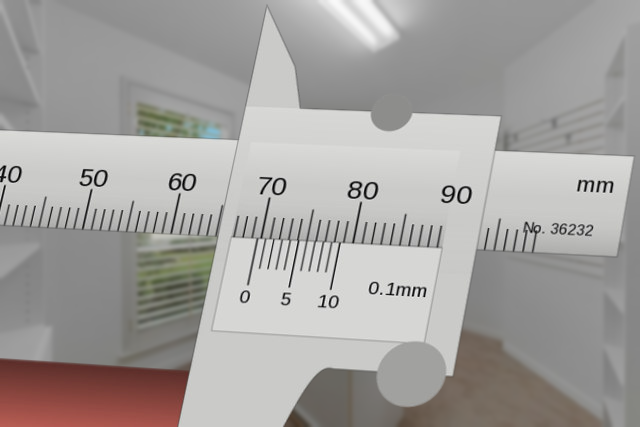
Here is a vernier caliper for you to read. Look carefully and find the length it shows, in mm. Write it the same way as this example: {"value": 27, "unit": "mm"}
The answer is {"value": 69.6, "unit": "mm"}
